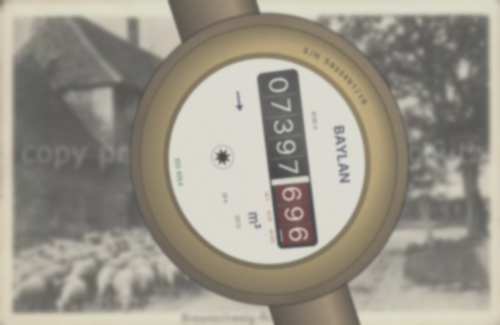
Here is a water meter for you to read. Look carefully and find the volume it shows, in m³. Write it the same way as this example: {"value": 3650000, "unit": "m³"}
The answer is {"value": 7397.696, "unit": "m³"}
